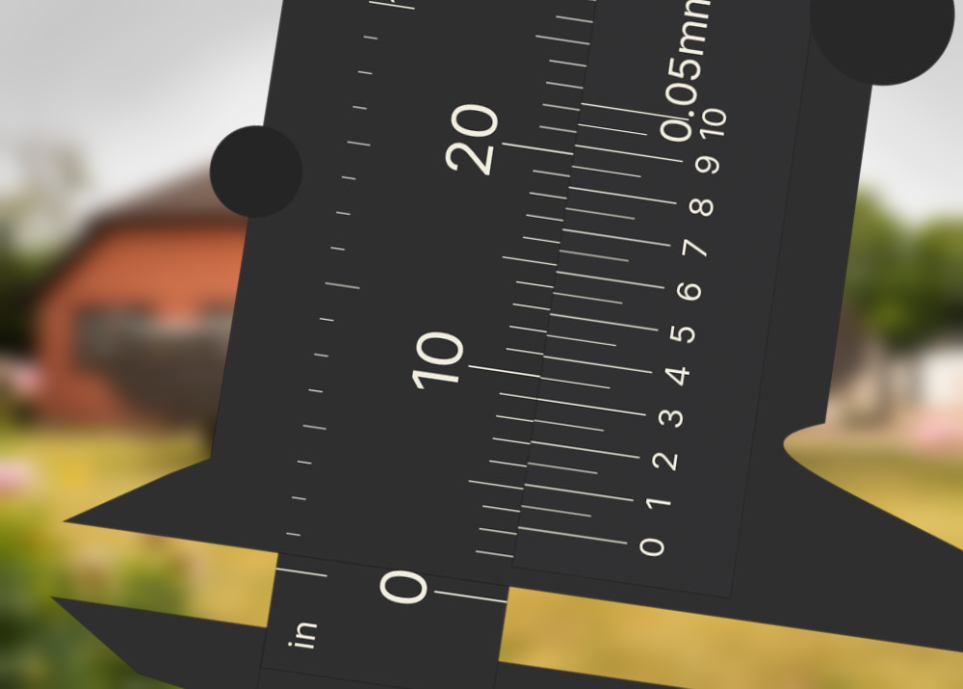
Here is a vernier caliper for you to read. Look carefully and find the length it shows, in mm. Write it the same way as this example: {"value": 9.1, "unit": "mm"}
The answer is {"value": 3.30, "unit": "mm"}
